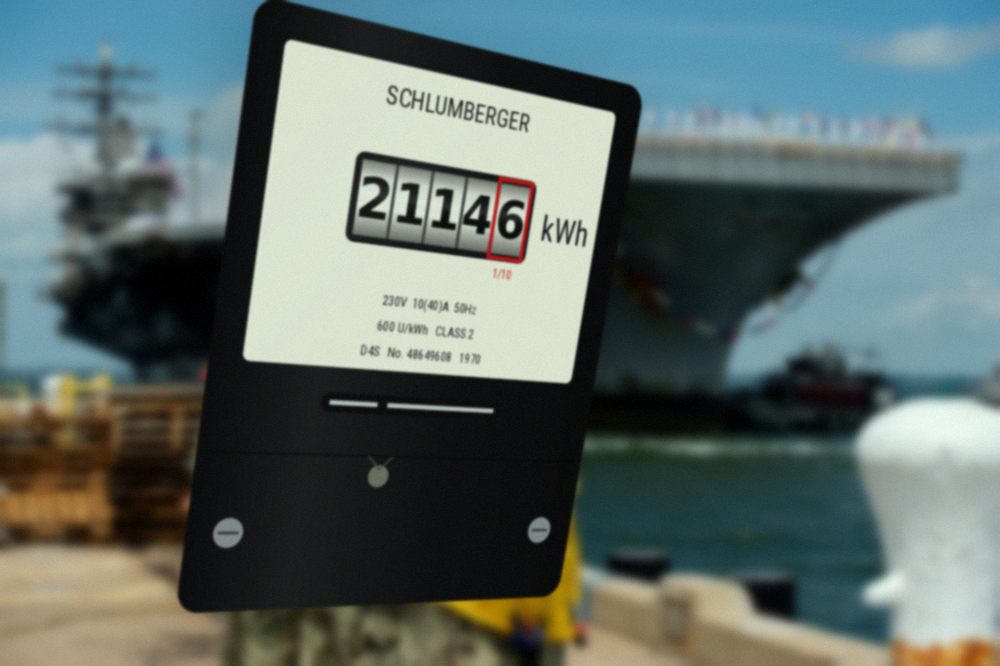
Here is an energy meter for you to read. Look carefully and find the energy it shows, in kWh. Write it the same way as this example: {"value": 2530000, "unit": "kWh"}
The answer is {"value": 2114.6, "unit": "kWh"}
